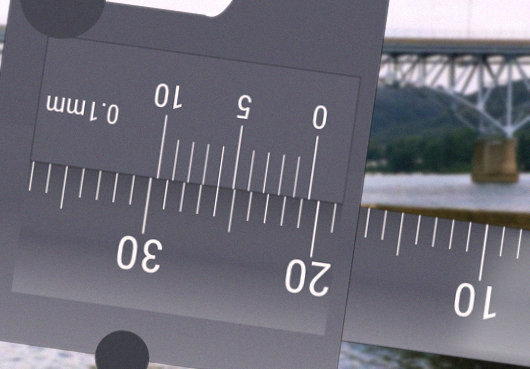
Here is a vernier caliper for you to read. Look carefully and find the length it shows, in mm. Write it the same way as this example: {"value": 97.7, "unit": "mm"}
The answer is {"value": 20.6, "unit": "mm"}
